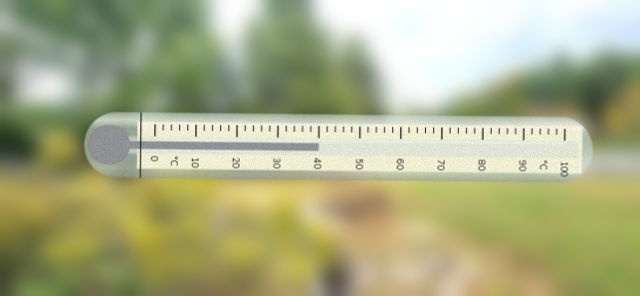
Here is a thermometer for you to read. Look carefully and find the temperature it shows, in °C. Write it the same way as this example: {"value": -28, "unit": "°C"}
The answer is {"value": 40, "unit": "°C"}
